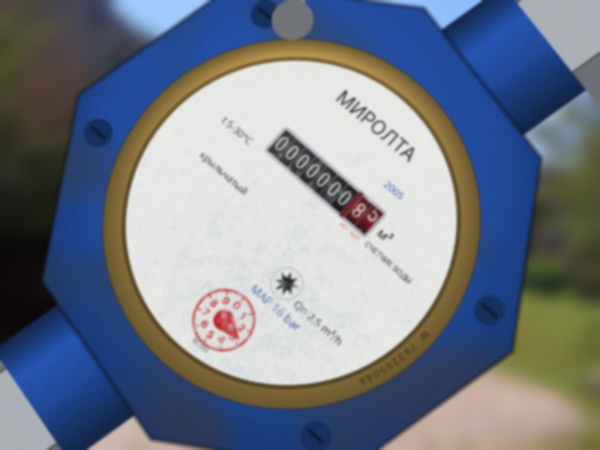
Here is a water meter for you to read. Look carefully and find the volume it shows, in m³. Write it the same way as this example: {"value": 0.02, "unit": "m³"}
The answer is {"value": 0.852, "unit": "m³"}
